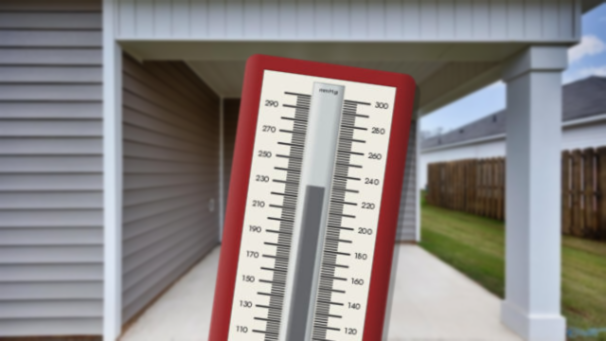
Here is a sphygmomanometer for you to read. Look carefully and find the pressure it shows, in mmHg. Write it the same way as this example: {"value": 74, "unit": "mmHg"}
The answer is {"value": 230, "unit": "mmHg"}
